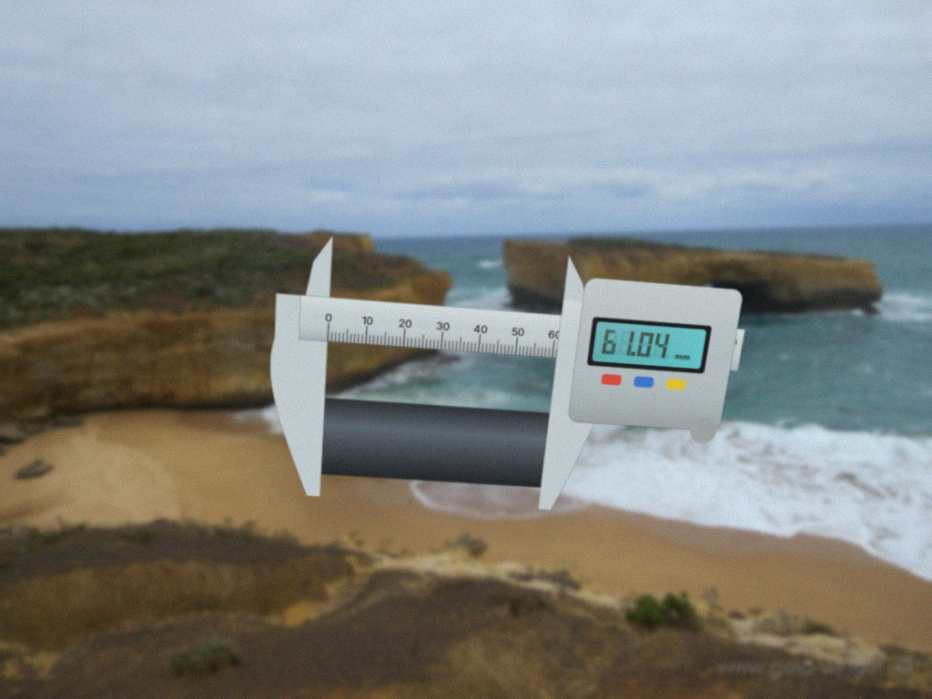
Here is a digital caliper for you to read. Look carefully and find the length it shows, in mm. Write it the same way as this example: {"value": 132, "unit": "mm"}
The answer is {"value": 61.04, "unit": "mm"}
